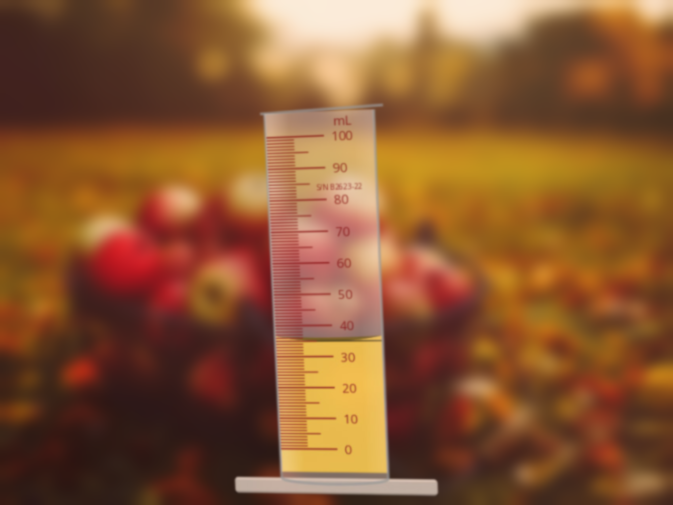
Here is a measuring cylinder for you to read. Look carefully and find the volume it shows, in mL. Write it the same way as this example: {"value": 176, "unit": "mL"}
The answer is {"value": 35, "unit": "mL"}
